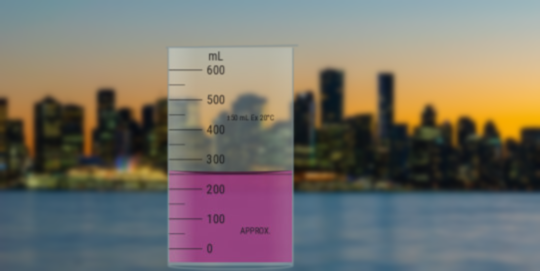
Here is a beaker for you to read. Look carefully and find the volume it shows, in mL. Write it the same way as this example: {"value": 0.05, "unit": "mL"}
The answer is {"value": 250, "unit": "mL"}
